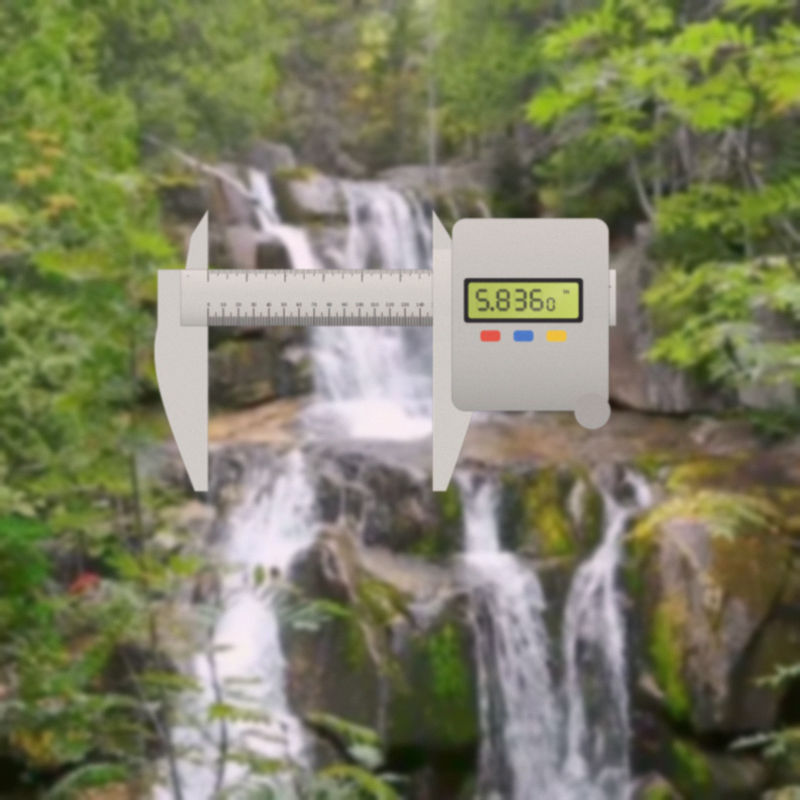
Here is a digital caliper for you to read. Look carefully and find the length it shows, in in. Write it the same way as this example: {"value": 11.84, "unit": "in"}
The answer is {"value": 5.8360, "unit": "in"}
